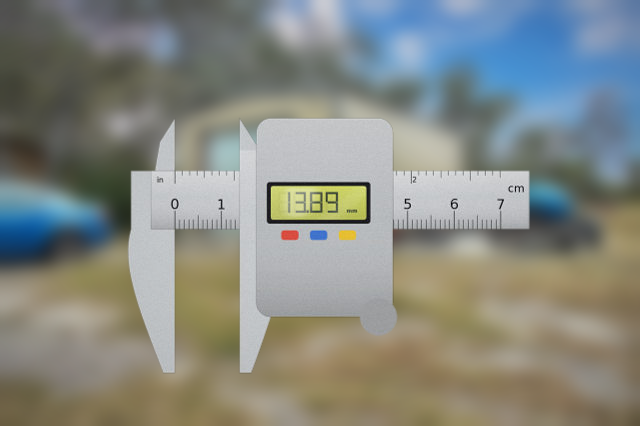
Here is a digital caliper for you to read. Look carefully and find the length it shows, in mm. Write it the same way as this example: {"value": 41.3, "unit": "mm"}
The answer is {"value": 13.89, "unit": "mm"}
